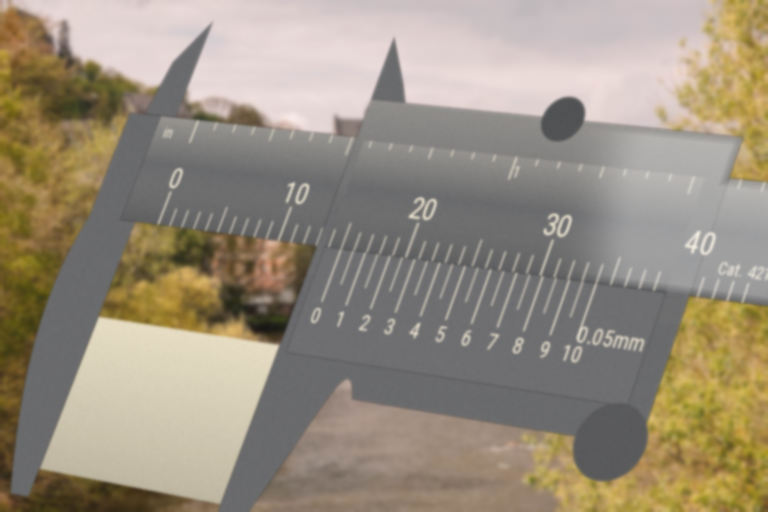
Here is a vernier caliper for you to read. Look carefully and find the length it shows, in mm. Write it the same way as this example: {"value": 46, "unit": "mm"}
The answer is {"value": 15.0, "unit": "mm"}
